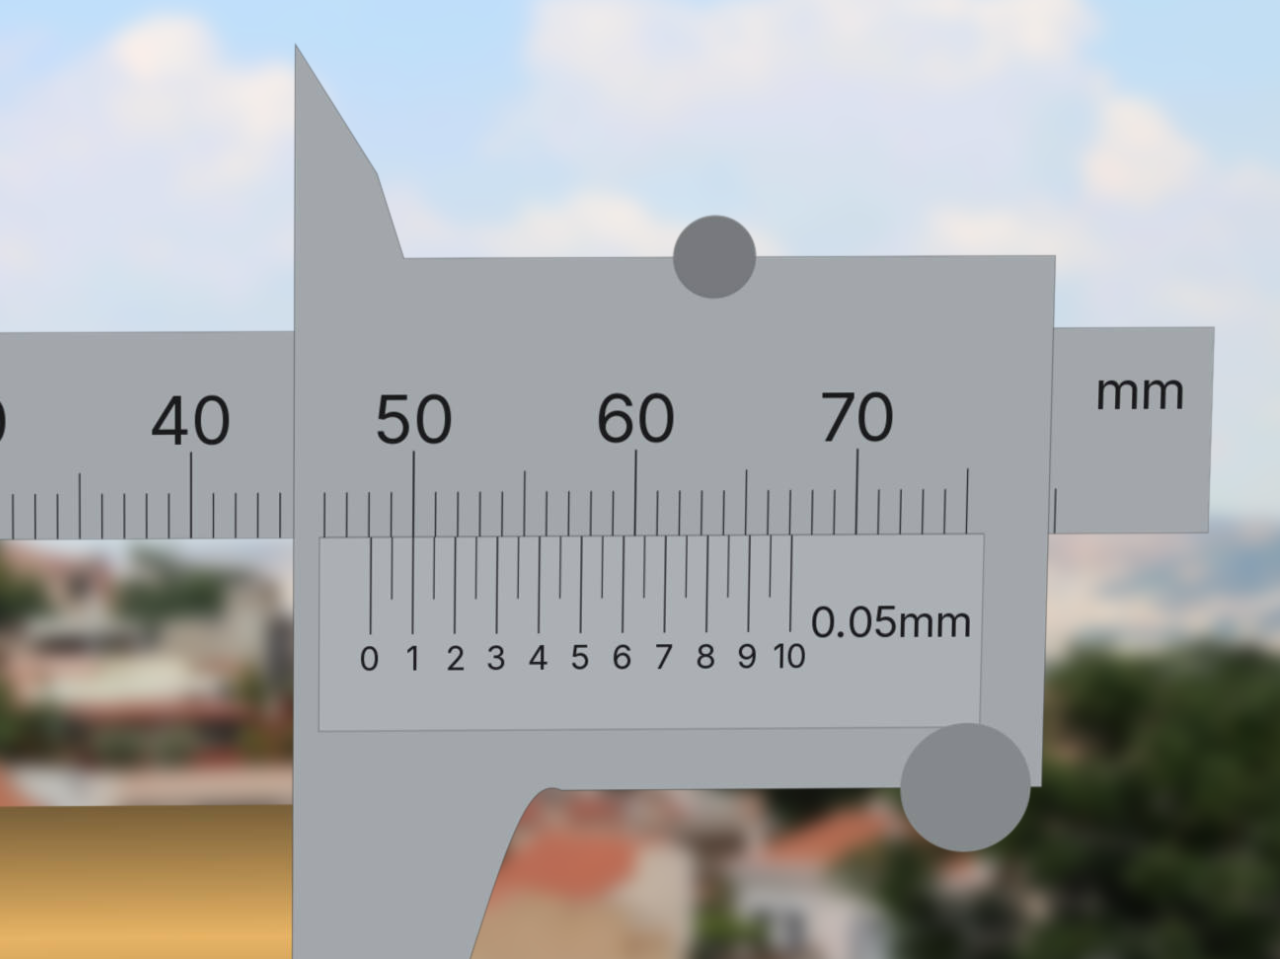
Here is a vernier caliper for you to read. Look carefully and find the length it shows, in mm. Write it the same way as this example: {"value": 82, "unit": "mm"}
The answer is {"value": 48.1, "unit": "mm"}
